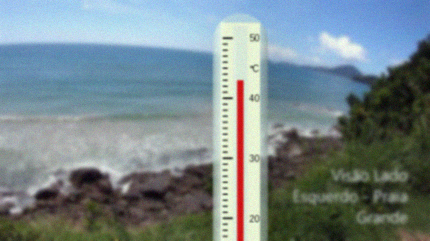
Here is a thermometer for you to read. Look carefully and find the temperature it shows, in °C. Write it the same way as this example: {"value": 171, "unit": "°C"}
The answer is {"value": 43, "unit": "°C"}
